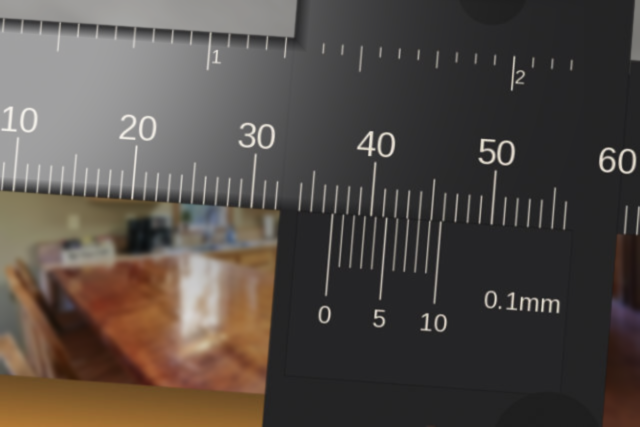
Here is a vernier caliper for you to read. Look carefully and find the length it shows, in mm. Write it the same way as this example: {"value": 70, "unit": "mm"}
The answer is {"value": 36.8, "unit": "mm"}
